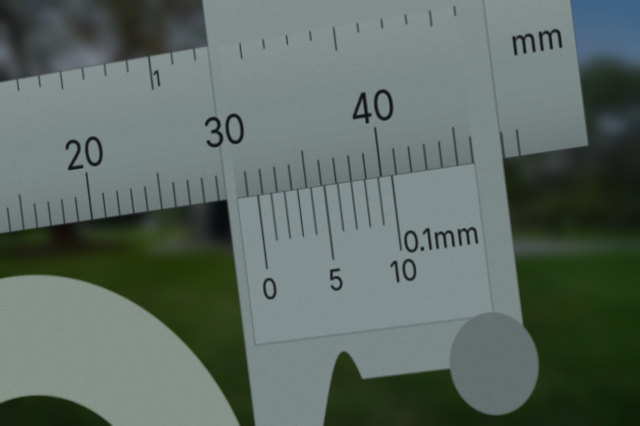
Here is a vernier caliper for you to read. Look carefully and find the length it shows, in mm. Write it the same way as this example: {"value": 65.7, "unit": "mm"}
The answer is {"value": 31.7, "unit": "mm"}
